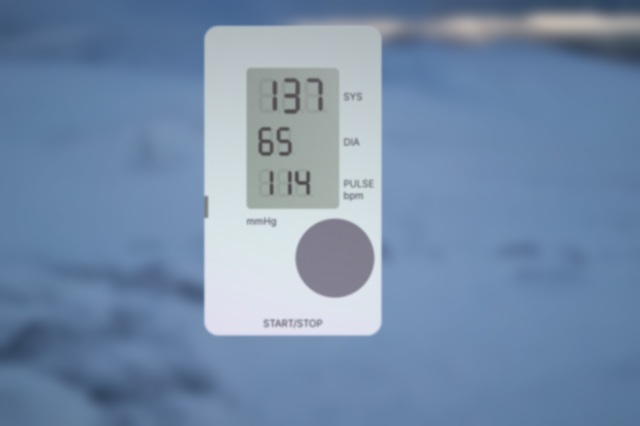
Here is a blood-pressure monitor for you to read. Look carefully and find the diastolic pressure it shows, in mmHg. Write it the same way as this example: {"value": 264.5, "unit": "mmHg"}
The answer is {"value": 65, "unit": "mmHg"}
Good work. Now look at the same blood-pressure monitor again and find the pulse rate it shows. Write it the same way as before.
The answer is {"value": 114, "unit": "bpm"}
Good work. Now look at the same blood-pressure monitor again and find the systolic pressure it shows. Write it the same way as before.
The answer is {"value": 137, "unit": "mmHg"}
